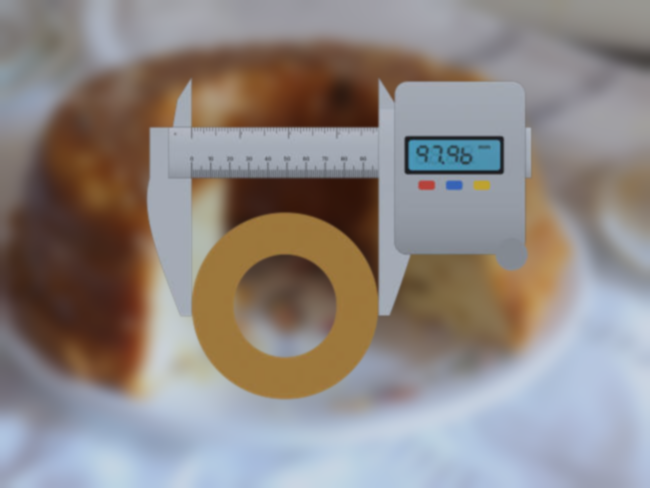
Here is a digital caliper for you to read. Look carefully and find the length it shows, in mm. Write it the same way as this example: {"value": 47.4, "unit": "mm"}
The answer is {"value": 97.96, "unit": "mm"}
